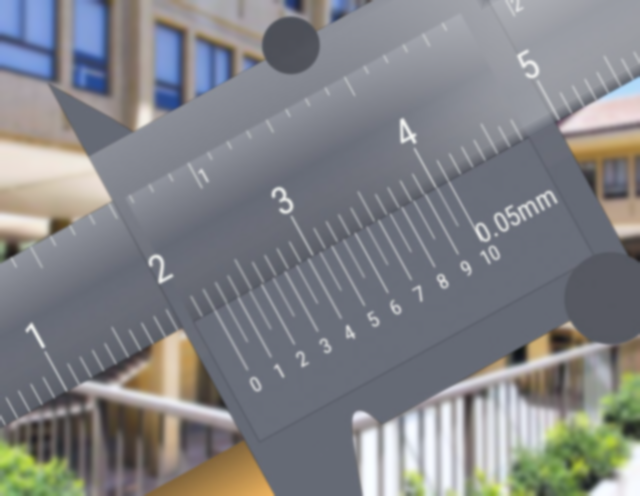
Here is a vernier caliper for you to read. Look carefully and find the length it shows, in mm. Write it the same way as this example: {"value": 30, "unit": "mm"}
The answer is {"value": 22.0, "unit": "mm"}
